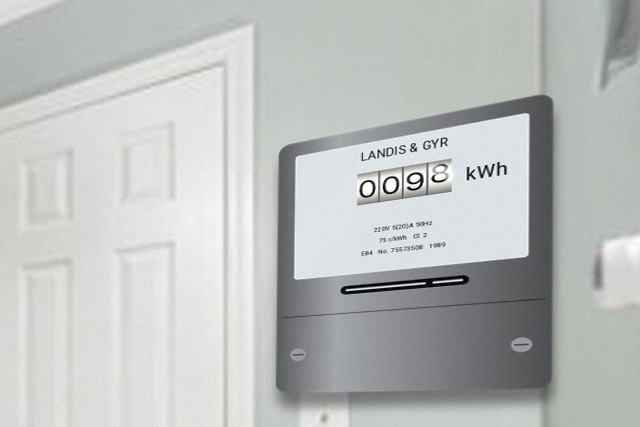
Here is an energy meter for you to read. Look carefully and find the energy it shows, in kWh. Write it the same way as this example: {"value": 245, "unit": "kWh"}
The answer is {"value": 98, "unit": "kWh"}
